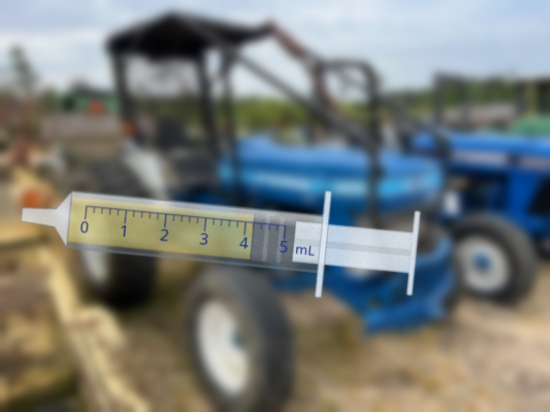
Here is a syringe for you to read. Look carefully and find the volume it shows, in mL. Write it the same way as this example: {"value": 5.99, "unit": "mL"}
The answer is {"value": 4.2, "unit": "mL"}
